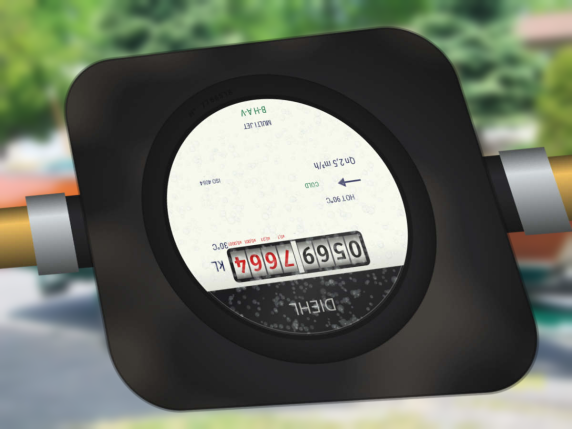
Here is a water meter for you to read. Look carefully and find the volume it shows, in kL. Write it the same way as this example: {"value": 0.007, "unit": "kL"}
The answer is {"value": 569.7664, "unit": "kL"}
